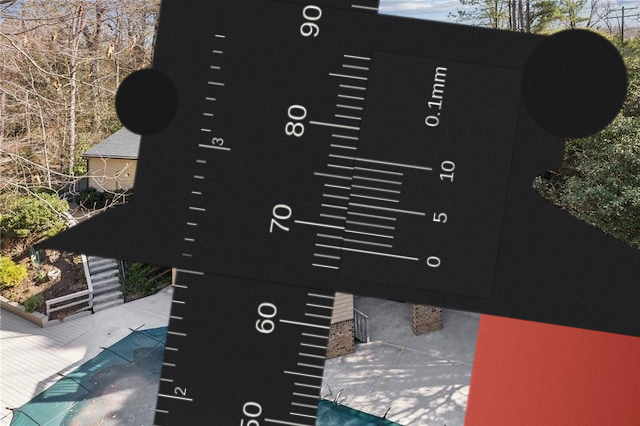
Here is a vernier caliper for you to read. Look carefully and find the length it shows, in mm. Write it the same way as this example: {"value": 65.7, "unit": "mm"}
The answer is {"value": 68.0, "unit": "mm"}
